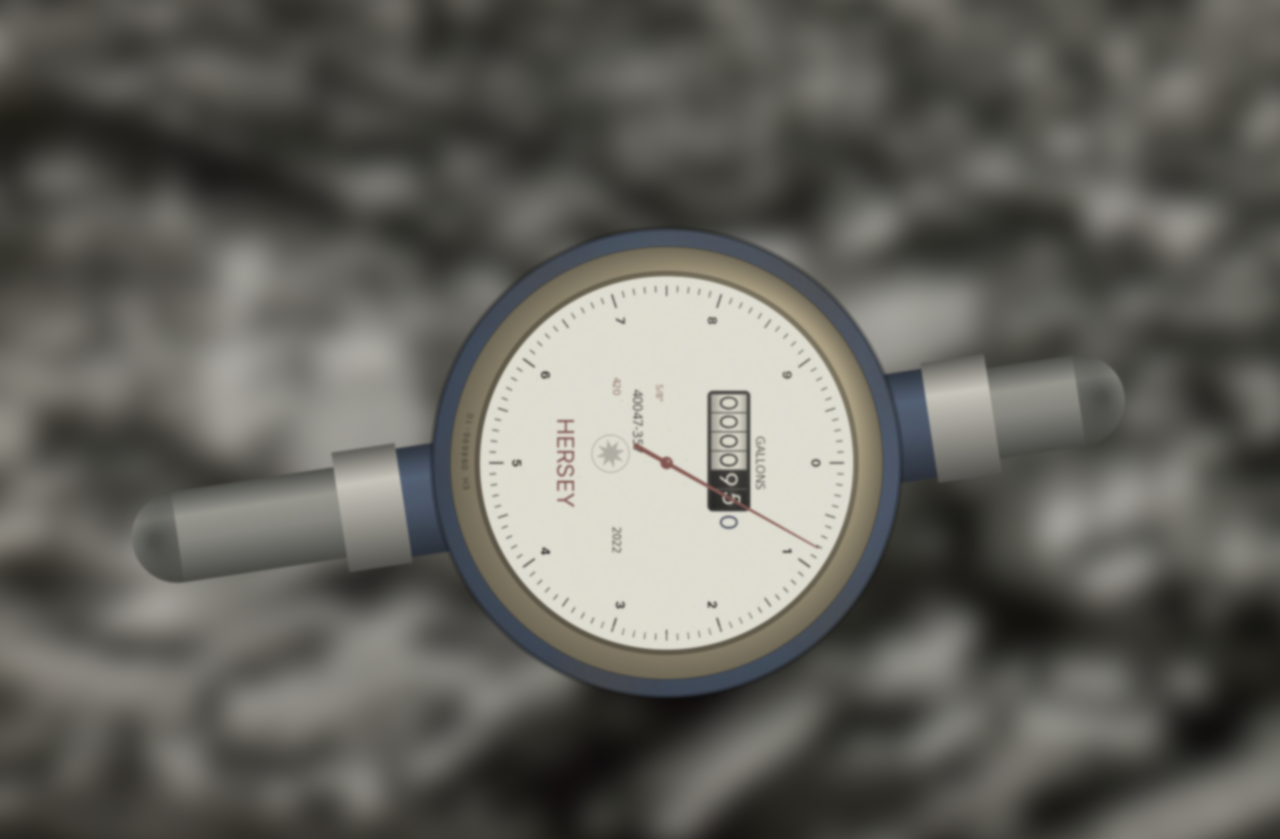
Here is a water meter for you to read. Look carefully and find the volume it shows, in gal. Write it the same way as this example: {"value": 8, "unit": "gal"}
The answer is {"value": 950.8, "unit": "gal"}
